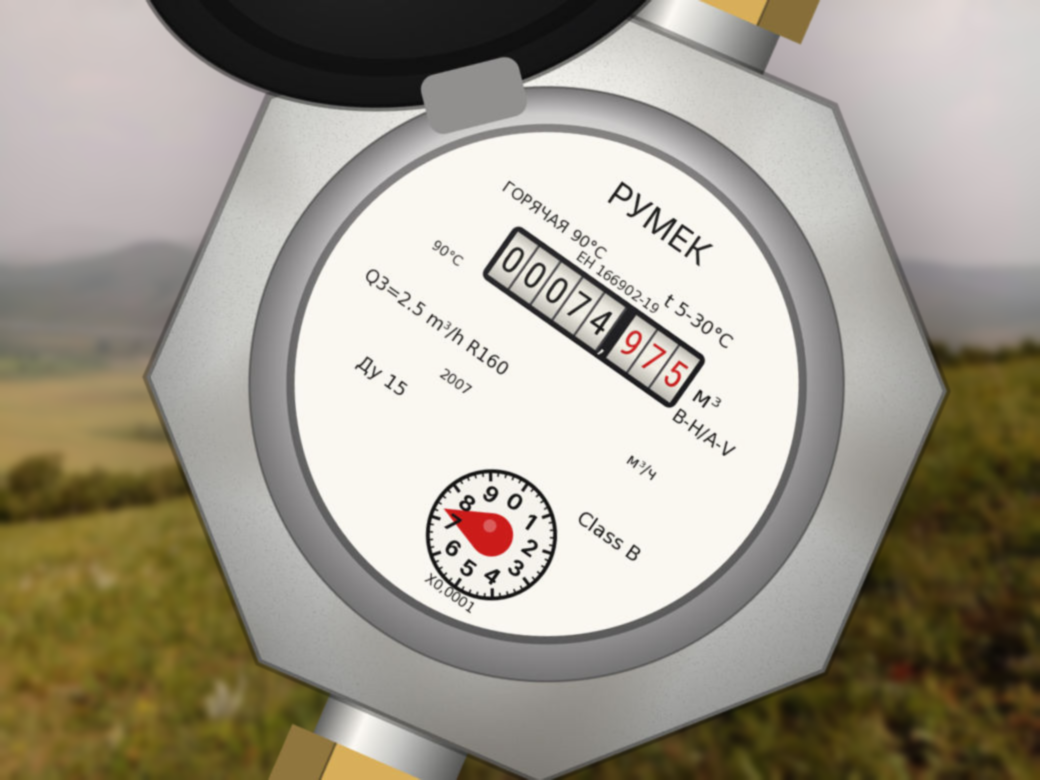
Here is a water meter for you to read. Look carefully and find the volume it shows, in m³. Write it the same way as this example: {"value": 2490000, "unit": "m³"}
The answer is {"value": 74.9757, "unit": "m³"}
